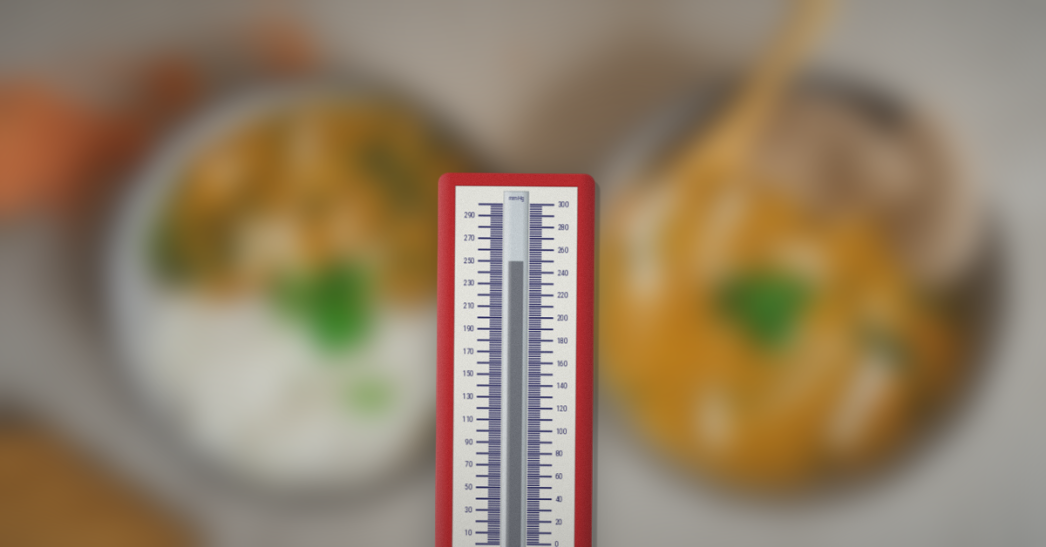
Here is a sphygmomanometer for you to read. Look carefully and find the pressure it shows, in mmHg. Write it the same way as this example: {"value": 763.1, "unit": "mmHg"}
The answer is {"value": 250, "unit": "mmHg"}
